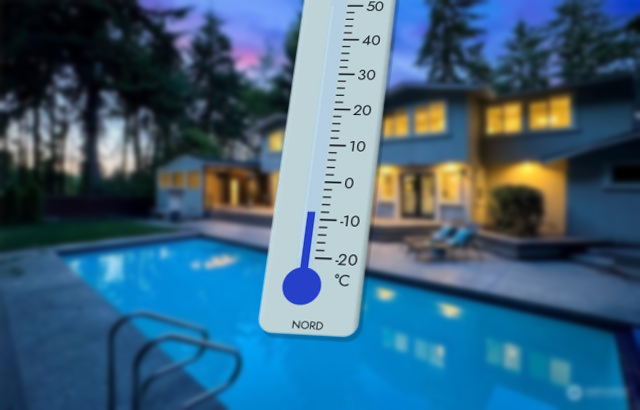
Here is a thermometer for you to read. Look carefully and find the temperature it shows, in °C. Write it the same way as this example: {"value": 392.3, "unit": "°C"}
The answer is {"value": -8, "unit": "°C"}
